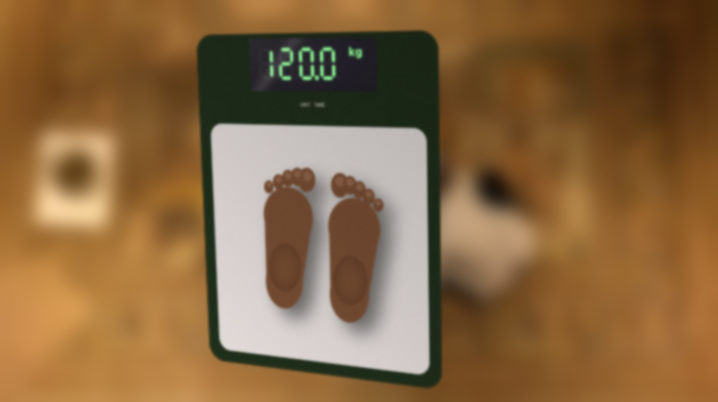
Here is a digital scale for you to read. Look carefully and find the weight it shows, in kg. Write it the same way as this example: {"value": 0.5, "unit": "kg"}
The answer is {"value": 120.0, "unit": "kg"}
